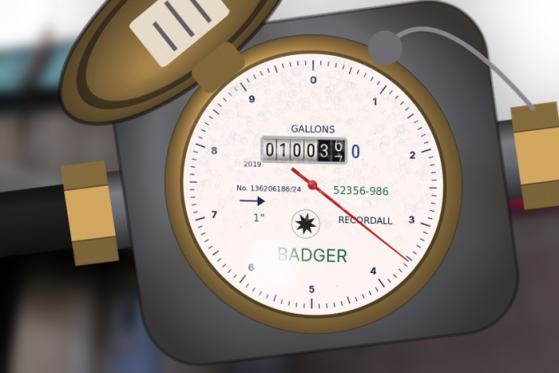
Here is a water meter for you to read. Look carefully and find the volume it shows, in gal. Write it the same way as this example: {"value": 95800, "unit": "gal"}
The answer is {"value": 100363.5, "unit": "gal"}
